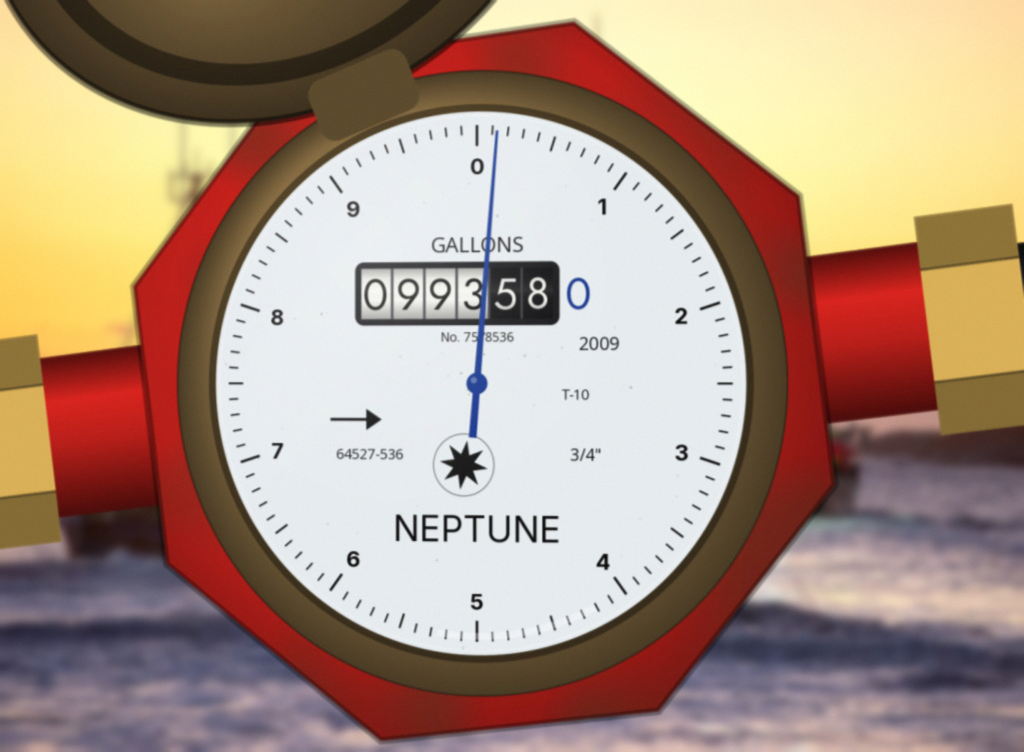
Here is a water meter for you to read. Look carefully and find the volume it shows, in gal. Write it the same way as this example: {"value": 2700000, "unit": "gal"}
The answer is {"value": 993580.1, "unit": "gal"}
